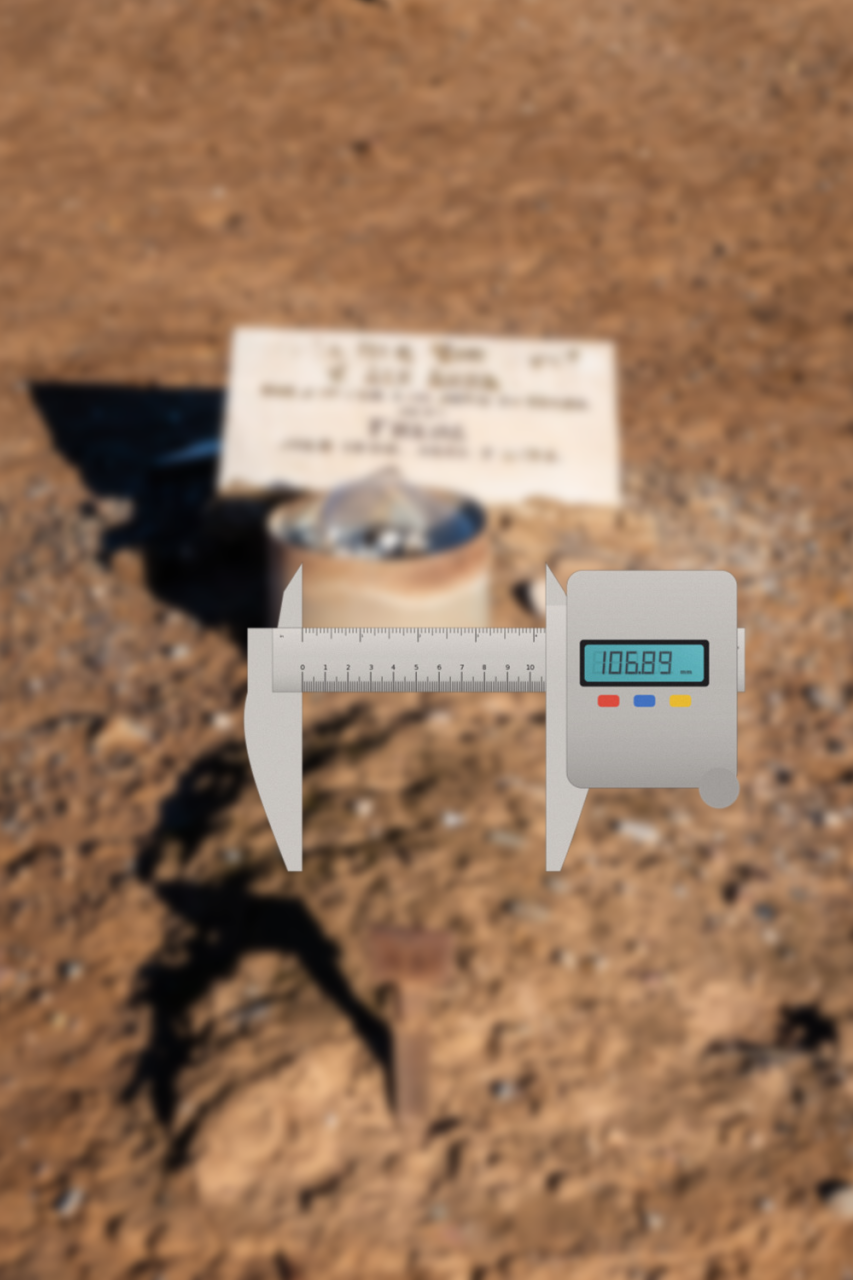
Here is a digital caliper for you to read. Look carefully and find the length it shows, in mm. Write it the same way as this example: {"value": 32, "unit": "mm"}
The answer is {"value": 106.89, "unit": "mm"}
